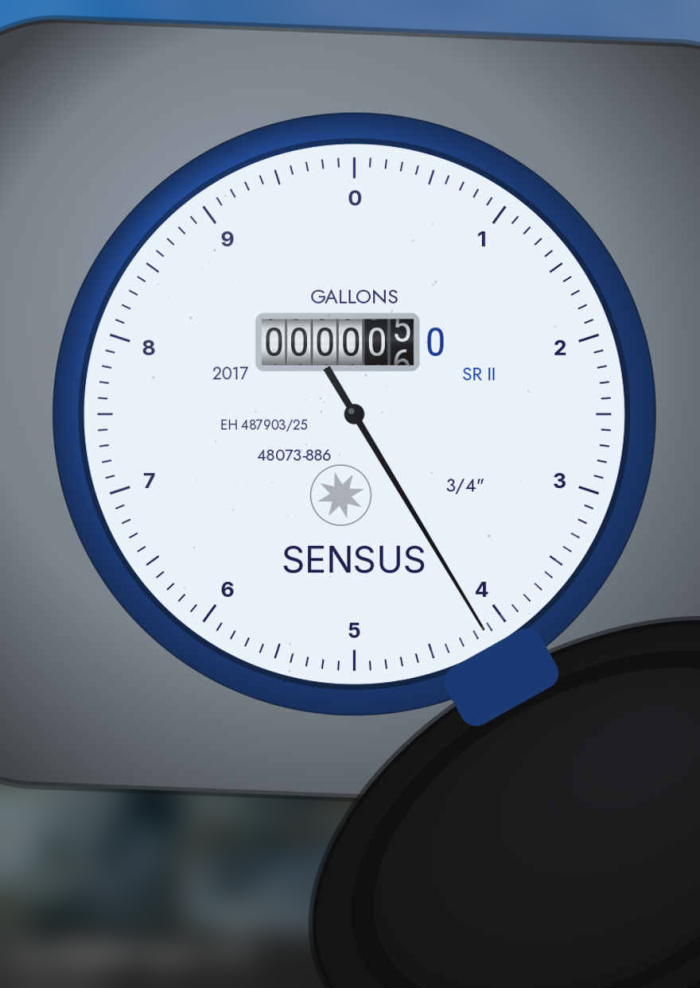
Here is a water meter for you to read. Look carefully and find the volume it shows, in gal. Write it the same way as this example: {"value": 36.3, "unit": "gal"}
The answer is {"value": 54.1, "unit": "gal"}
